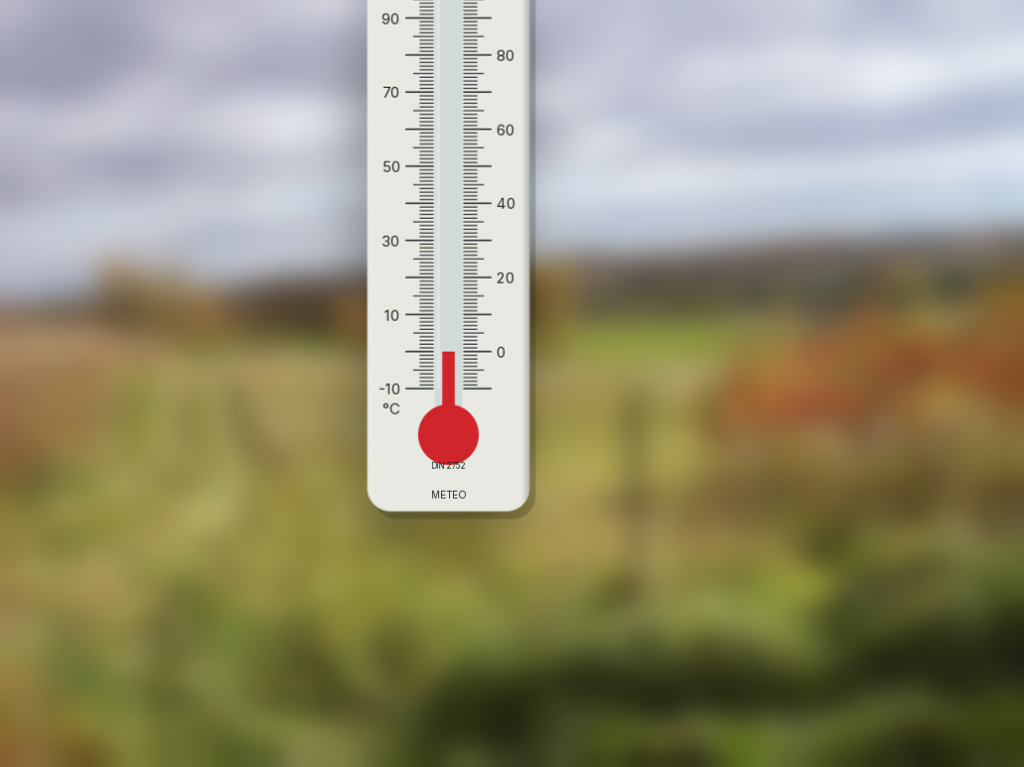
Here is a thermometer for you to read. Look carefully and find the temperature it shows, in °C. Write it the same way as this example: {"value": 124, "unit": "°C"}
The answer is {"value": 0, "unit": "°C"}
